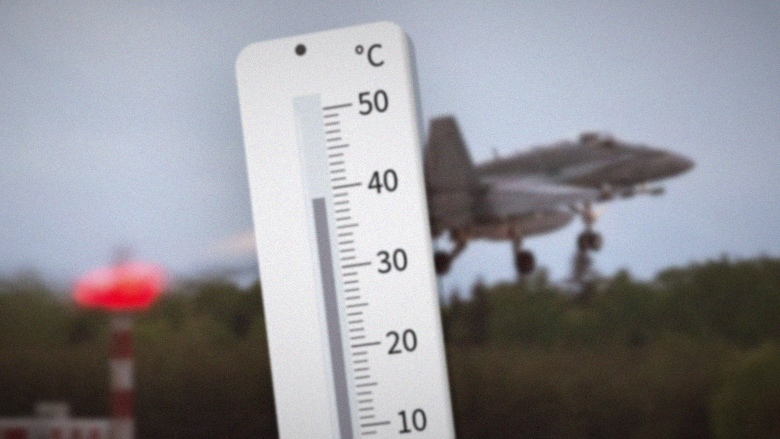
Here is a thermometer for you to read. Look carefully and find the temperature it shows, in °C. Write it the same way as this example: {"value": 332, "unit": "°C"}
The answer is {"value": 39, "unit": "°C"}
